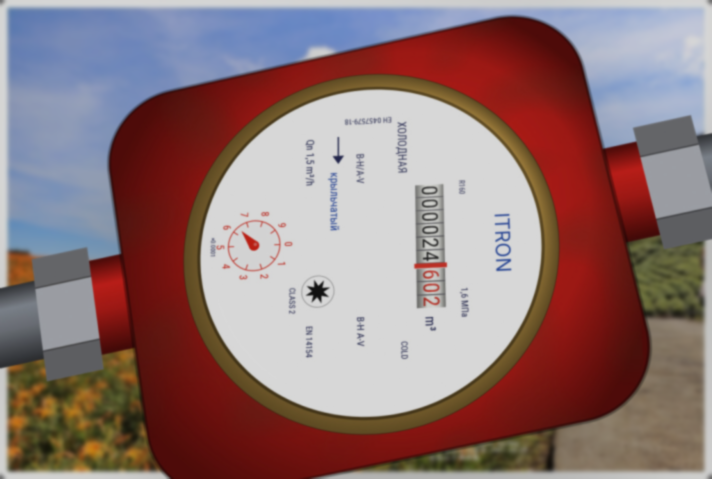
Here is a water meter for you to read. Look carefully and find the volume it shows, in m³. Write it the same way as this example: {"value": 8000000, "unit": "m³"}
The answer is {"value": 24.6026, "unit": "m³"}
